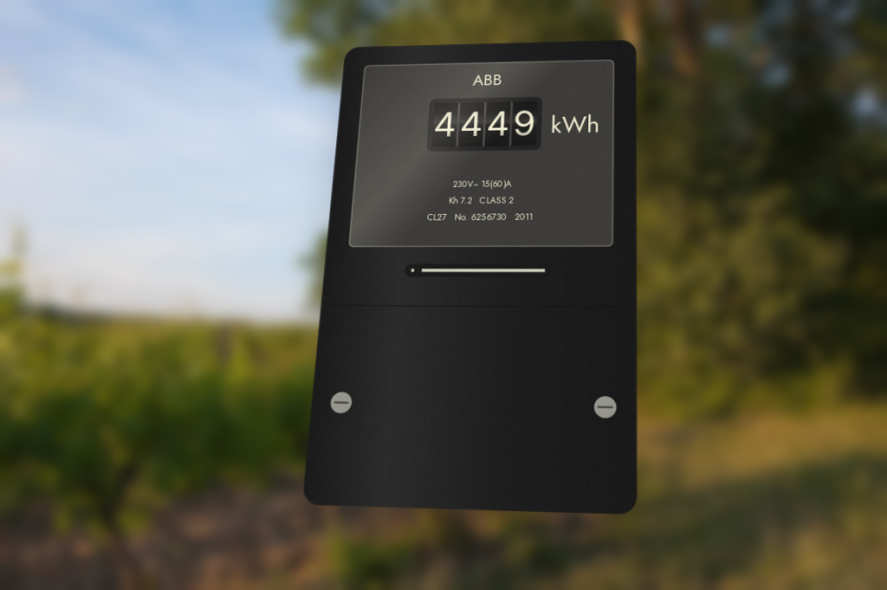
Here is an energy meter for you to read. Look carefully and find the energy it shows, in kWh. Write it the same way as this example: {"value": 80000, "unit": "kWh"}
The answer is {"value": 4449, "unit": "kWh"}
